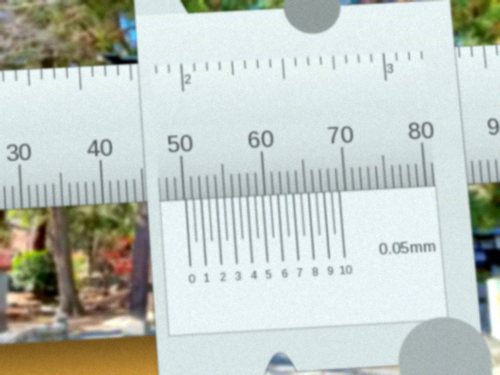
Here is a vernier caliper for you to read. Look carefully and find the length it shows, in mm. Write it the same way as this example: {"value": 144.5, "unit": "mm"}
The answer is {"value": 50.2, "unit": "mm"}
